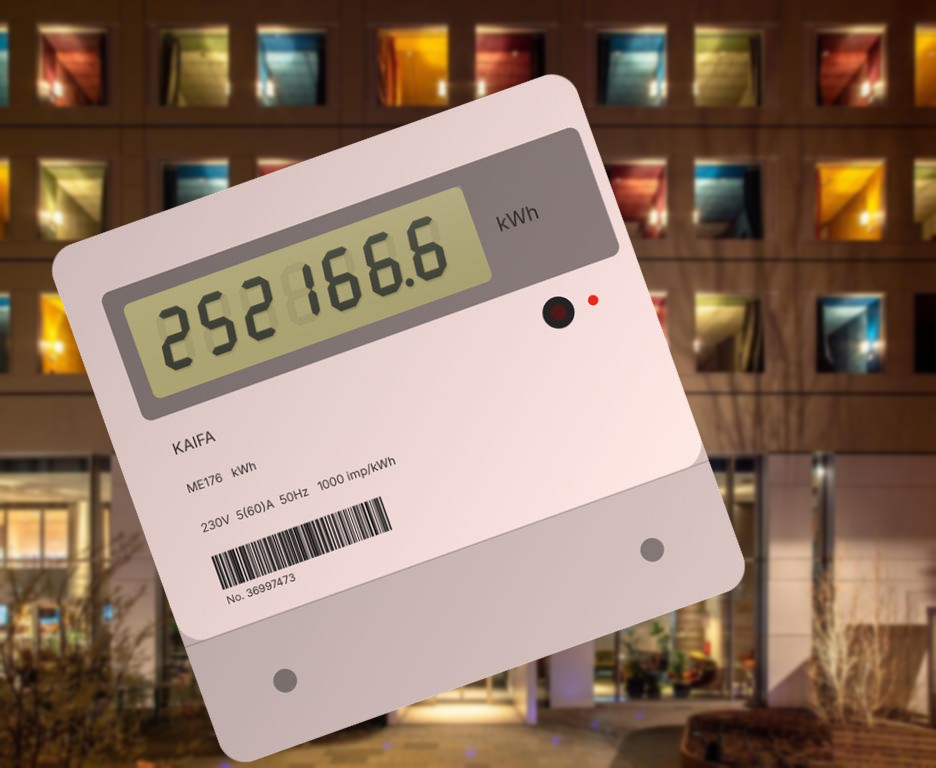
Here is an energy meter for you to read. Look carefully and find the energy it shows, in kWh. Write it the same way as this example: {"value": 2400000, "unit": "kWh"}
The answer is {"value": 252166.6, "unit": "kWh"}
